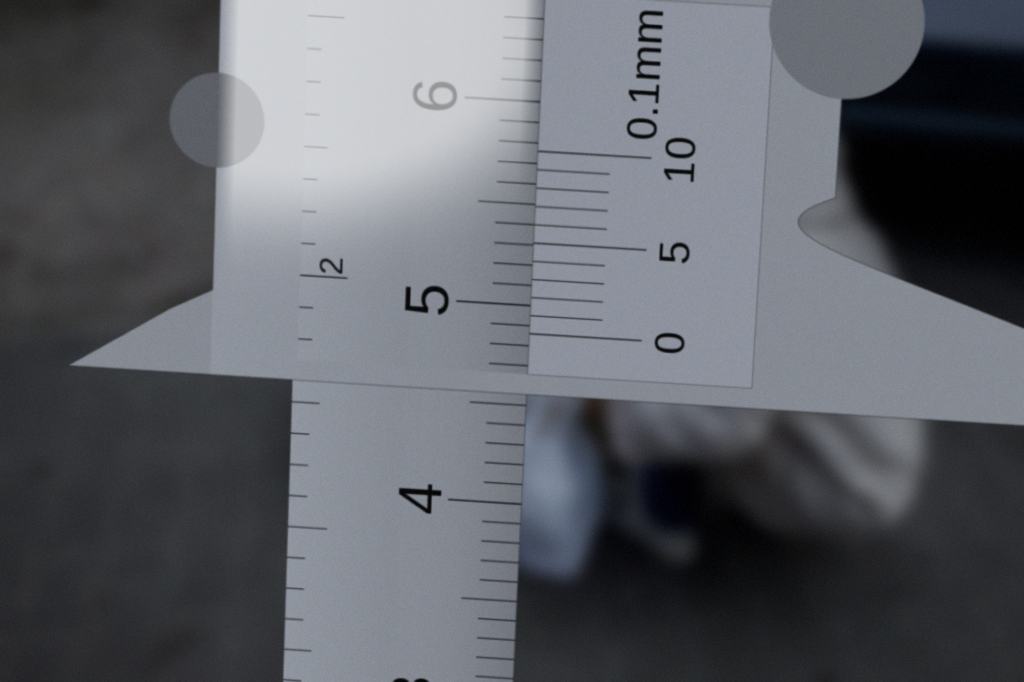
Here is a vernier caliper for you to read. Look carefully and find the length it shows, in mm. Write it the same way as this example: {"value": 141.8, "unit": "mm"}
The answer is {"value": 48.6, "unit": "mm"}
